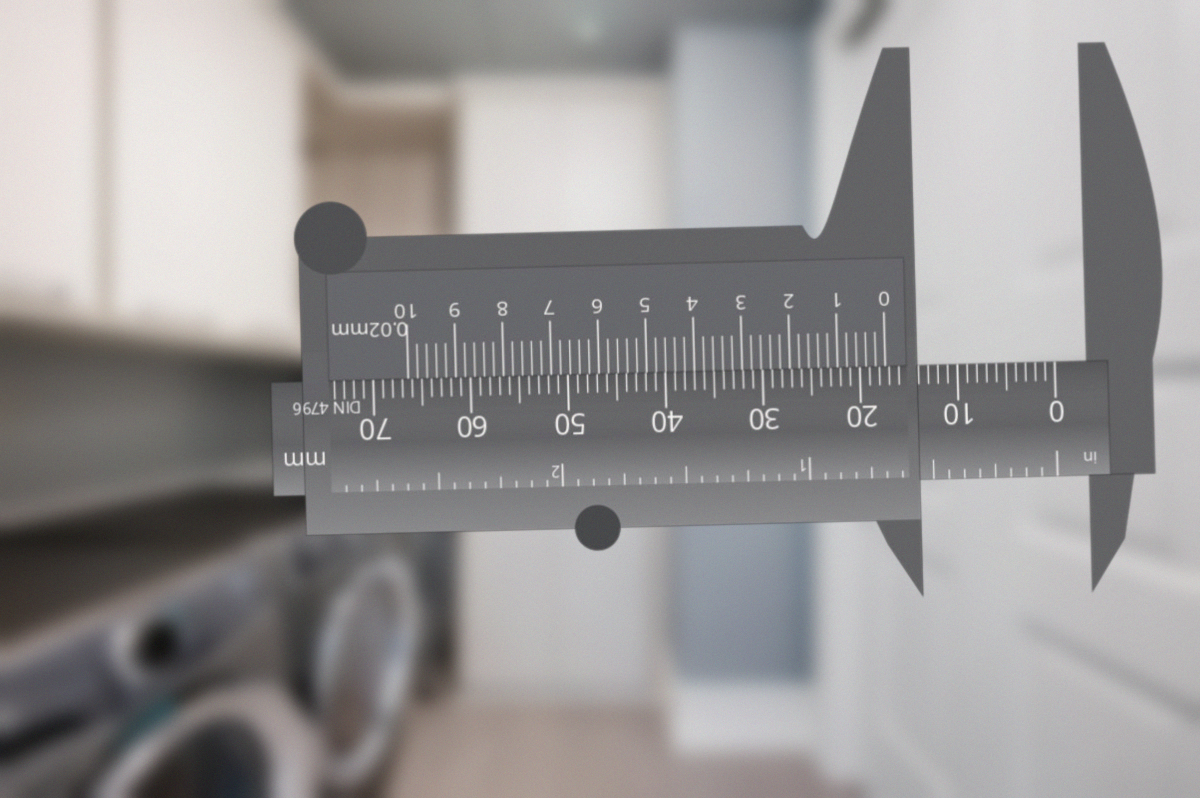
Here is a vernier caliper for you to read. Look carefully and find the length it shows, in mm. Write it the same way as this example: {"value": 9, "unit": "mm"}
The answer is {"value": 17.4, "unit": "mm"}
